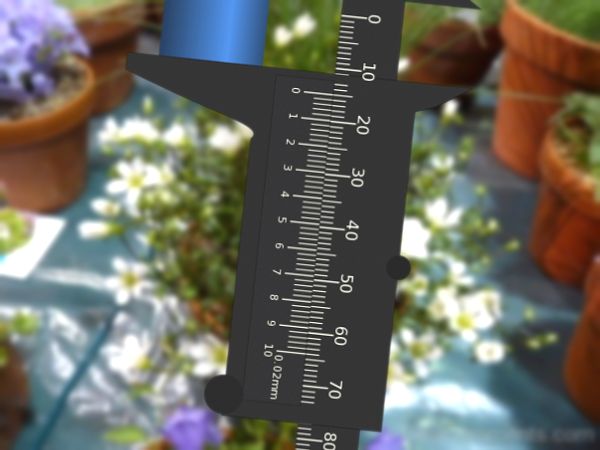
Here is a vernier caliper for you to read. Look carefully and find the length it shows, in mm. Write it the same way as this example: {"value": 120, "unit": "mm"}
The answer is {"value": 15.0, "unit": "mm"}
